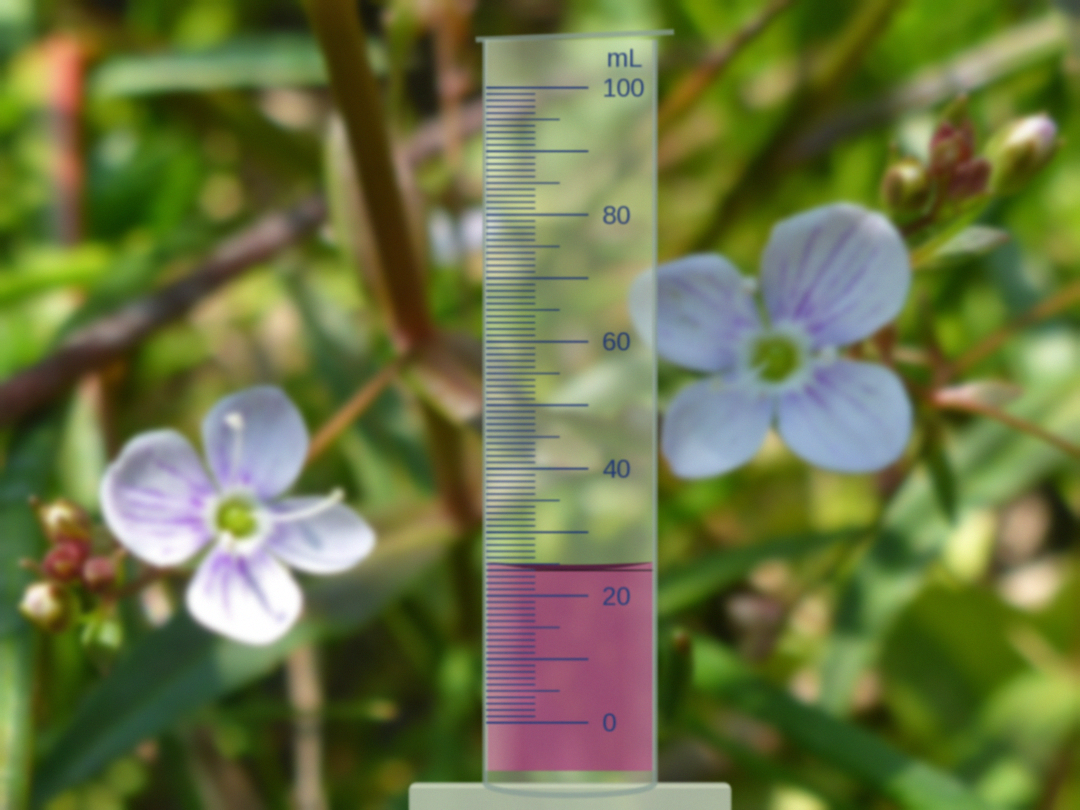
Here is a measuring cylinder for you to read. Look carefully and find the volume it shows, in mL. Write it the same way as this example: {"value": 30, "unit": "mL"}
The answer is {"value": 24, "unit": "mL"}
